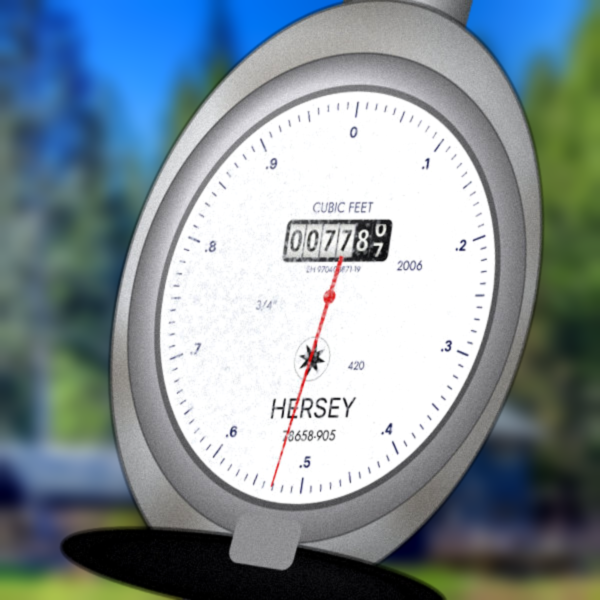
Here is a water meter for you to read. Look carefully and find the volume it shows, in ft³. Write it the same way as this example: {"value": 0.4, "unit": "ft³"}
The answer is {"value": 7786.53, "unit": "ft³"}
